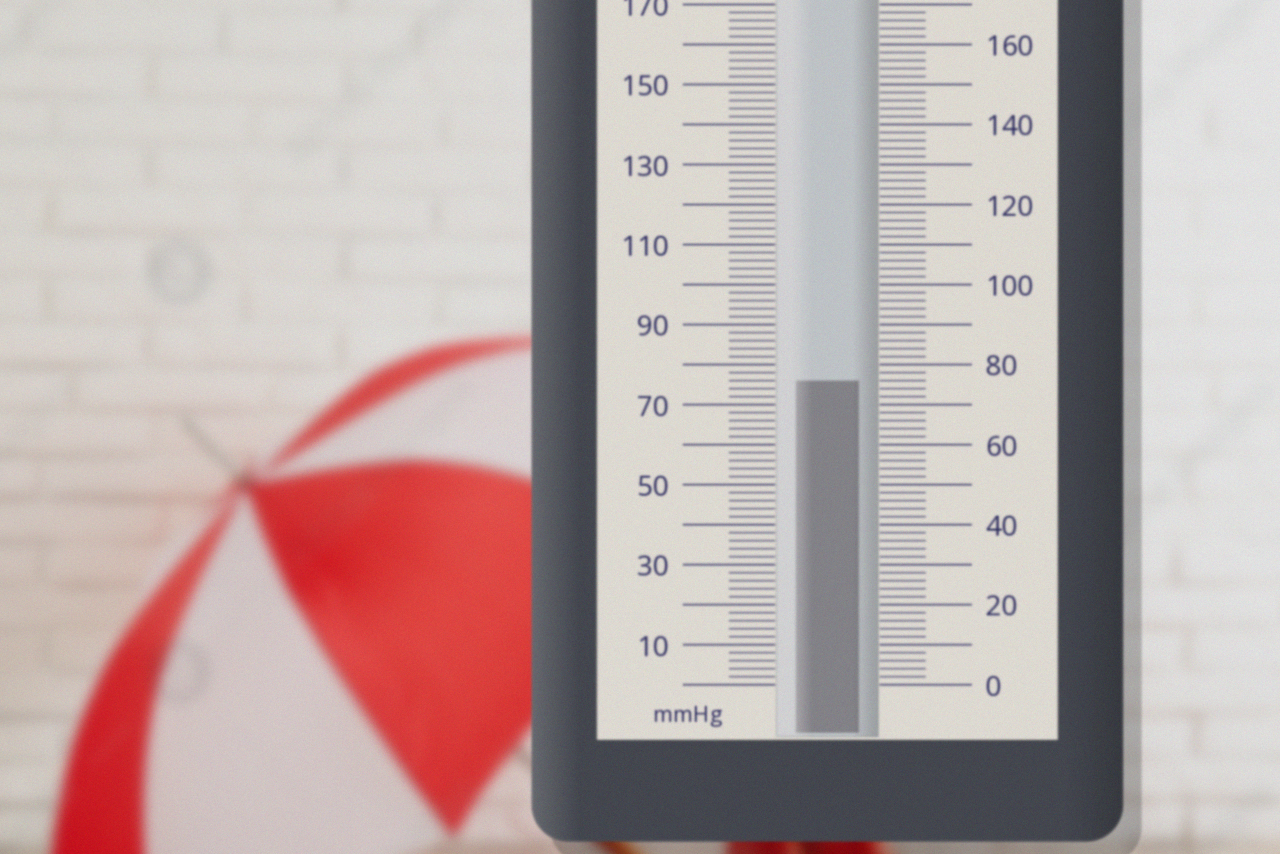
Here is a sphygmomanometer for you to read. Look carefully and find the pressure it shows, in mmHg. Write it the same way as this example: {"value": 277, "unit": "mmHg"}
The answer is {"value": 76, "unit": "mmHg"}
